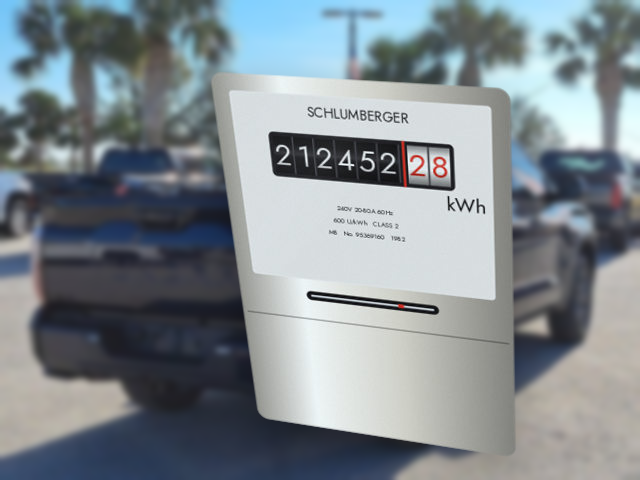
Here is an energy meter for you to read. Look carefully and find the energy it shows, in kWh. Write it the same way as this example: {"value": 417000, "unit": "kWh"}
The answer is {"value": 212452.28, "unit": "kWh"}
